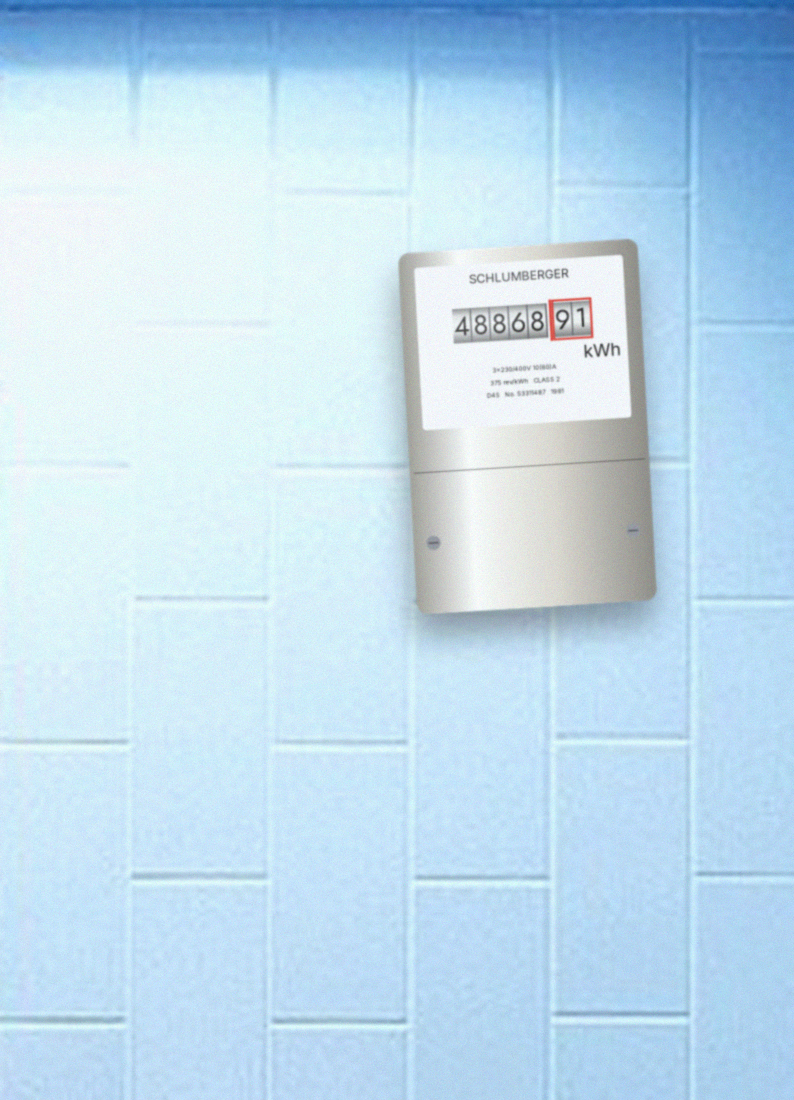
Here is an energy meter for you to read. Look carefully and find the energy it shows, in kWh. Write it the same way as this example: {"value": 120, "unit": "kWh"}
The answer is {"value": 48868.91, "unit": "kWh"}
